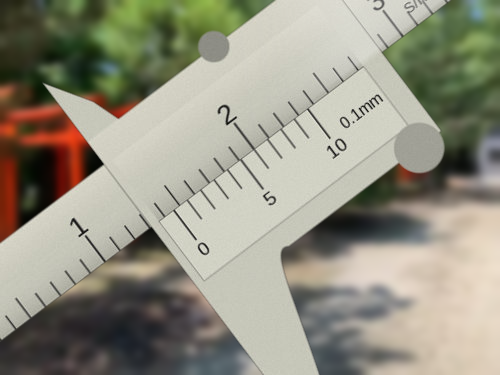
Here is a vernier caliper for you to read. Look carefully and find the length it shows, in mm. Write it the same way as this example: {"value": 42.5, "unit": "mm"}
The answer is {"value": 14.6, "unit": "mm"}
